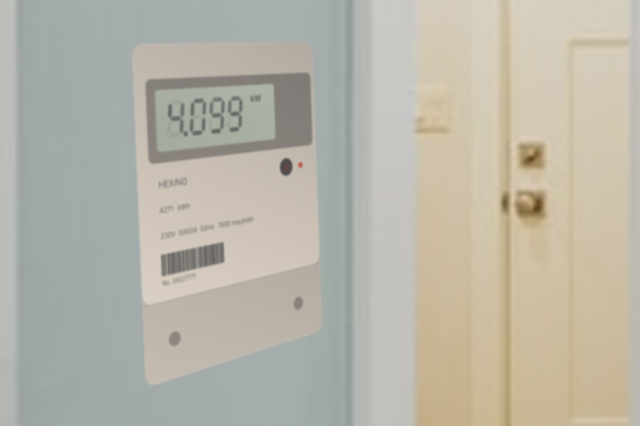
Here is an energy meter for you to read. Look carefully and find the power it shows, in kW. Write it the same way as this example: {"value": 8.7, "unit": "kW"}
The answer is {"value": 4.099, "unit": "kW"}
